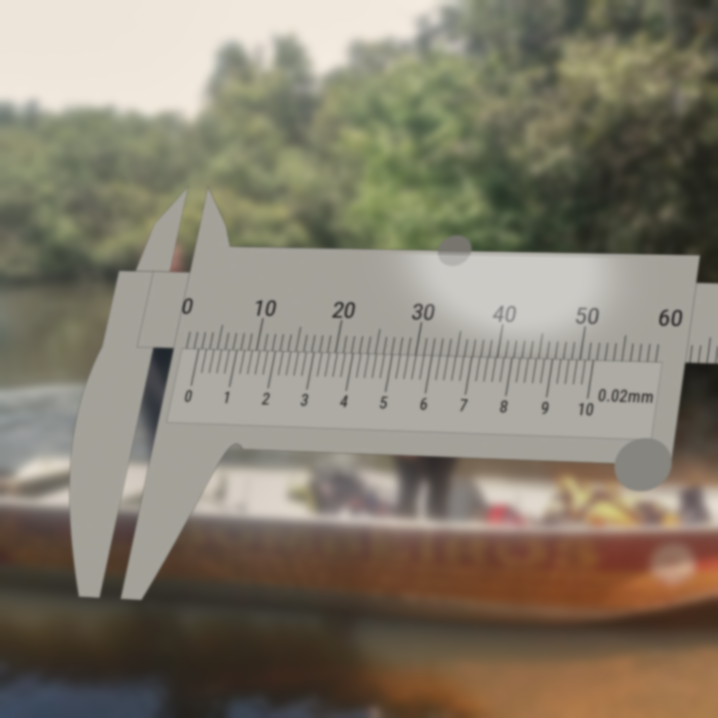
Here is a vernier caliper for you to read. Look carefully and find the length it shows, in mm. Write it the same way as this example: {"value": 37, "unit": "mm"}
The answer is {"value": 2.6, "unit": "mm"}
